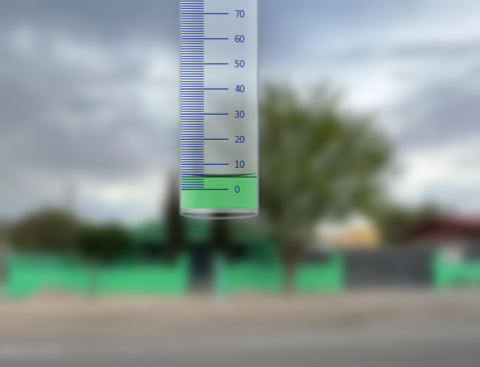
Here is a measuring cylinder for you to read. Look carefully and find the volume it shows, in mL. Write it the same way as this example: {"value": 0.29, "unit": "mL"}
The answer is {"value": 5, "unit": "mL"}
